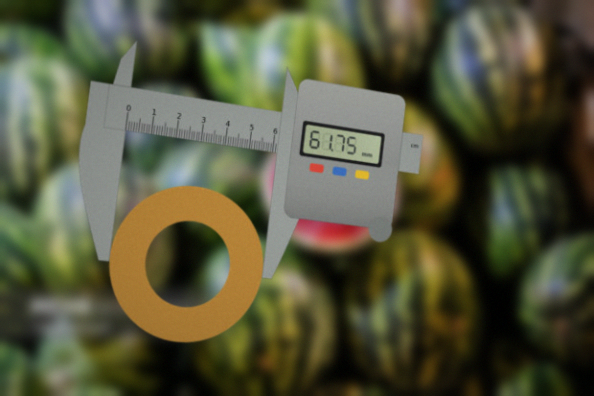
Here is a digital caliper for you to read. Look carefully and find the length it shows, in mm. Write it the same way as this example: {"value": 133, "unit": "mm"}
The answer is {"value": 61.75, "unit": "mm"}
